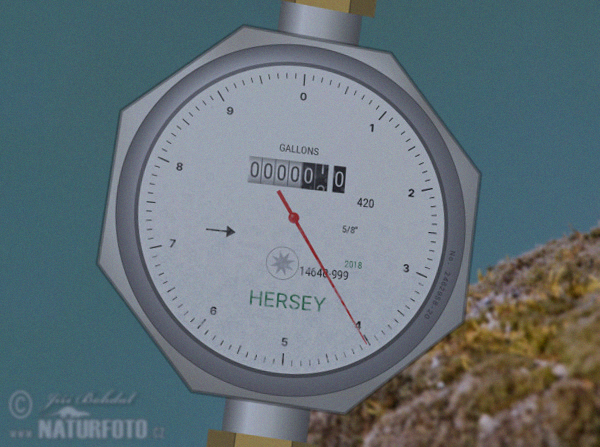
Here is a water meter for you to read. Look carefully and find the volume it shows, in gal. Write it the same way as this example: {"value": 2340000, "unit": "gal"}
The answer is {"value": 14.0, "unit": "gal"}
